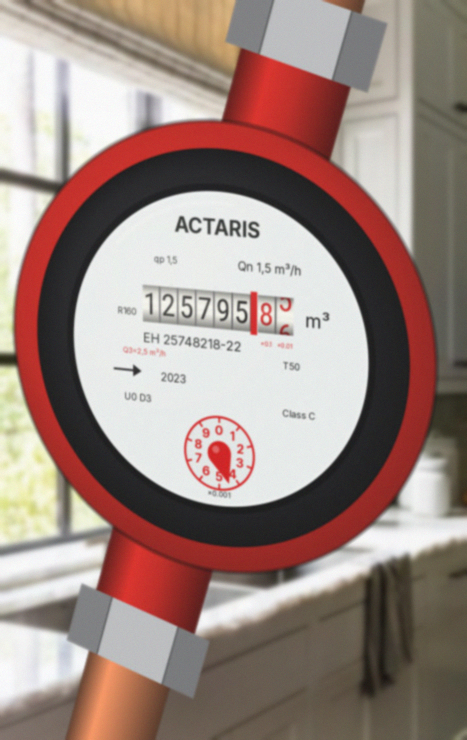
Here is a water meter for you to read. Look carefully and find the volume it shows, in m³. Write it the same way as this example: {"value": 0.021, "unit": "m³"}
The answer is {"value": 125795.854, "unit": "m³"}
